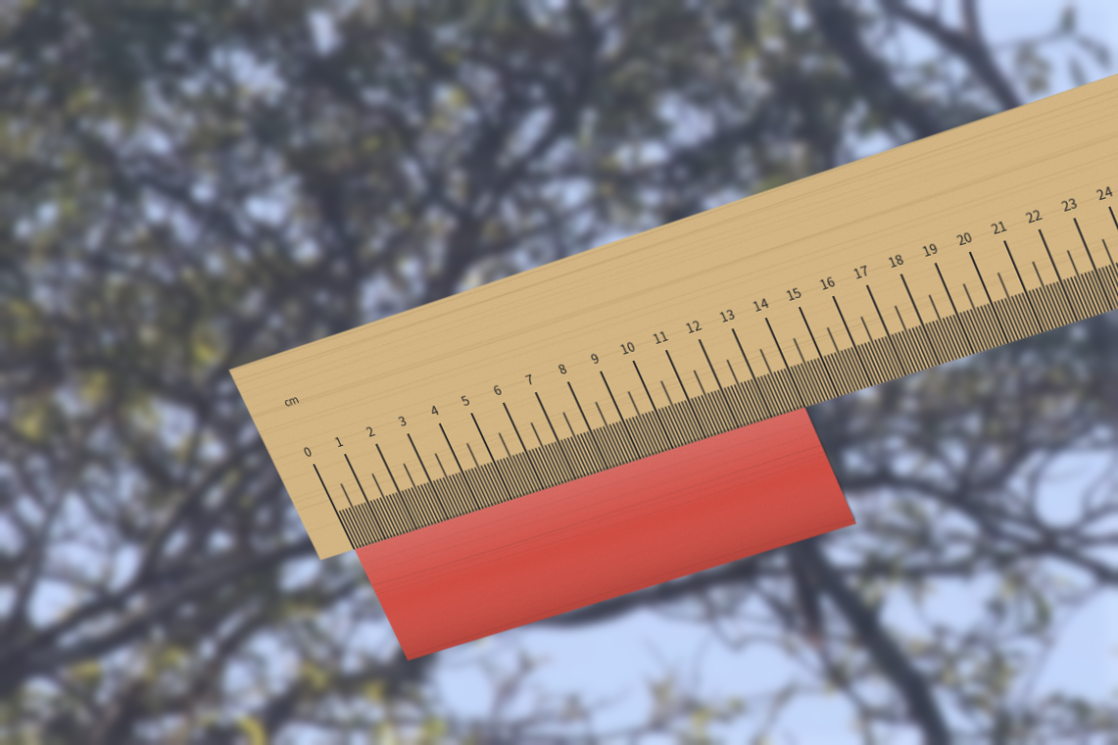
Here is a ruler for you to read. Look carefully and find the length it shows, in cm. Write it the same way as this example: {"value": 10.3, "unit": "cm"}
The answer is {"value": 14, "unit": "cm"}
